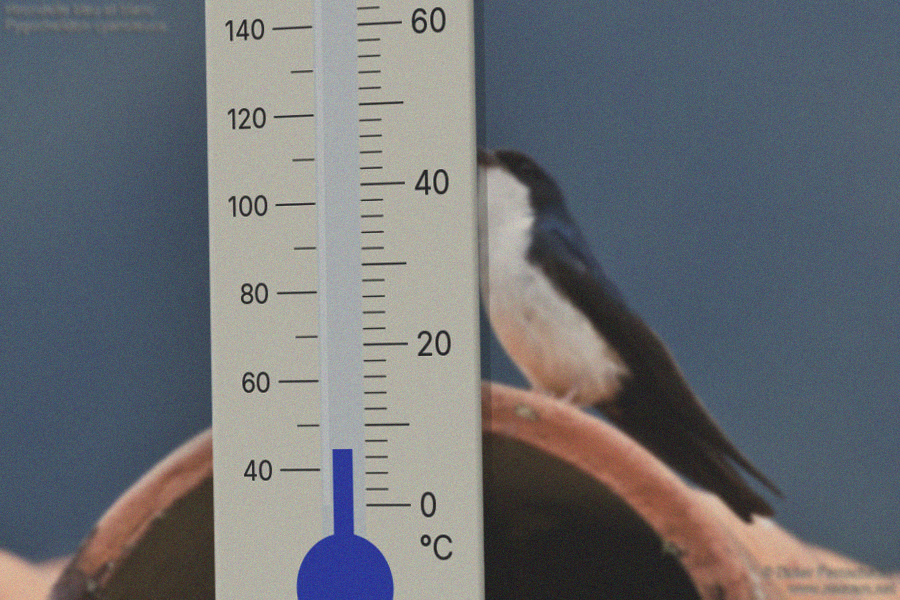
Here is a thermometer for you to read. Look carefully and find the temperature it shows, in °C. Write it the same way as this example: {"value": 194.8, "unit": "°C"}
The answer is {"value": 7, "unit": "°C"}
